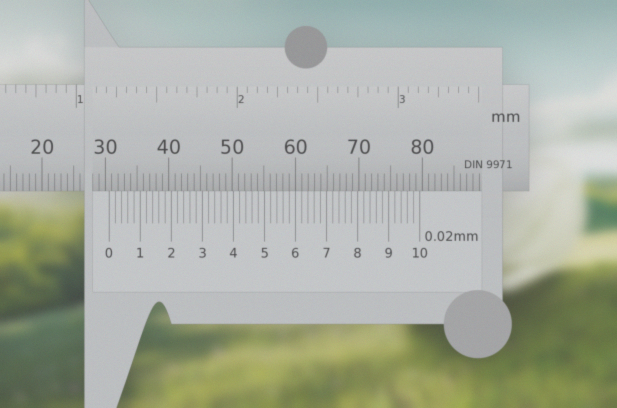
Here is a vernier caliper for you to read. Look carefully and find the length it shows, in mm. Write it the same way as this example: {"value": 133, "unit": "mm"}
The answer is {"value": 30.6, "unit": "mm"}
